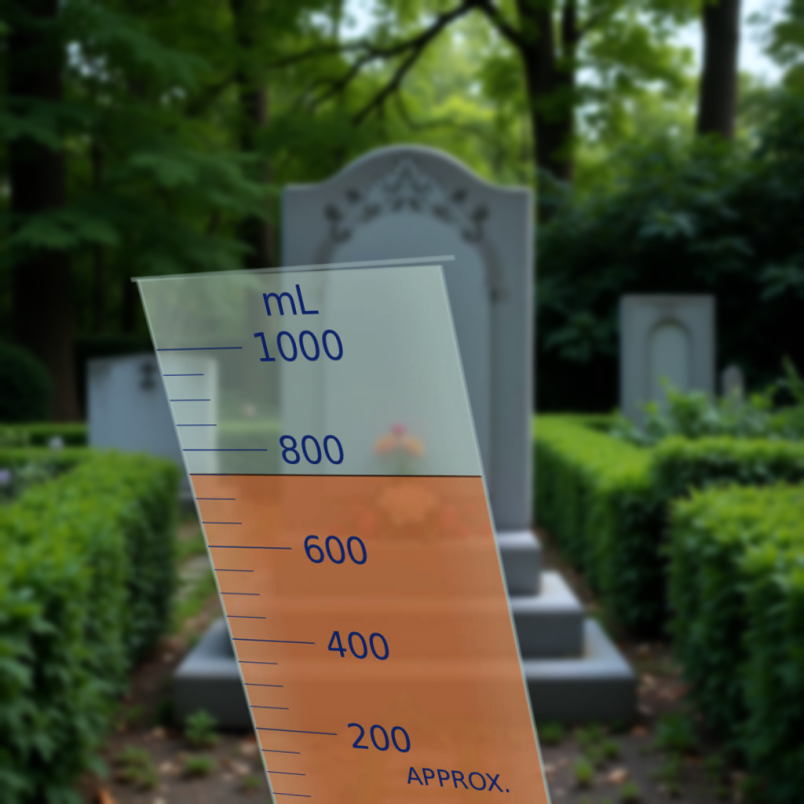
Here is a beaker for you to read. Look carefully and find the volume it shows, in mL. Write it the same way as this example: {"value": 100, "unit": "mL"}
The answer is {"value": 750, "unit": "mL"}
